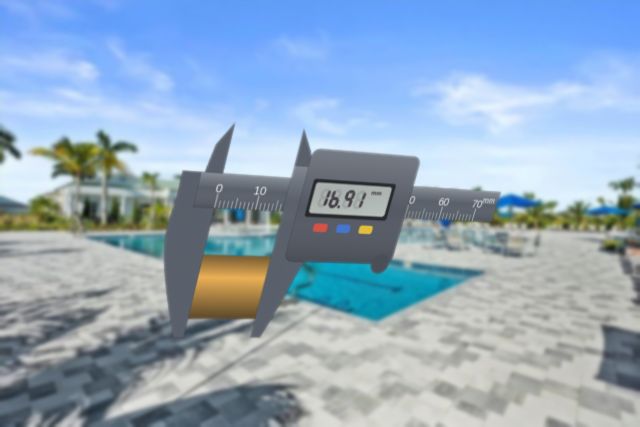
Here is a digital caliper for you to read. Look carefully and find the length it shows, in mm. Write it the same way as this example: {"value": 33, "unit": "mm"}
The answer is {"value": 16.91, "unit": "mm"}
